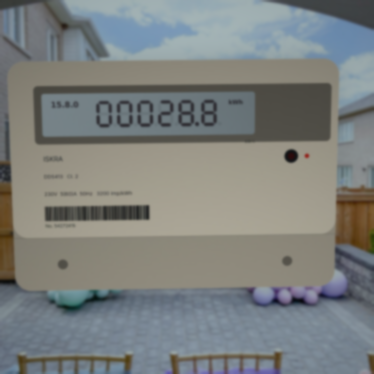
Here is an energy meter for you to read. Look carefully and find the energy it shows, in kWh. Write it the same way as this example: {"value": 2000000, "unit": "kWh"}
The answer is {"value": 28.8, "unit": "kWh"}
